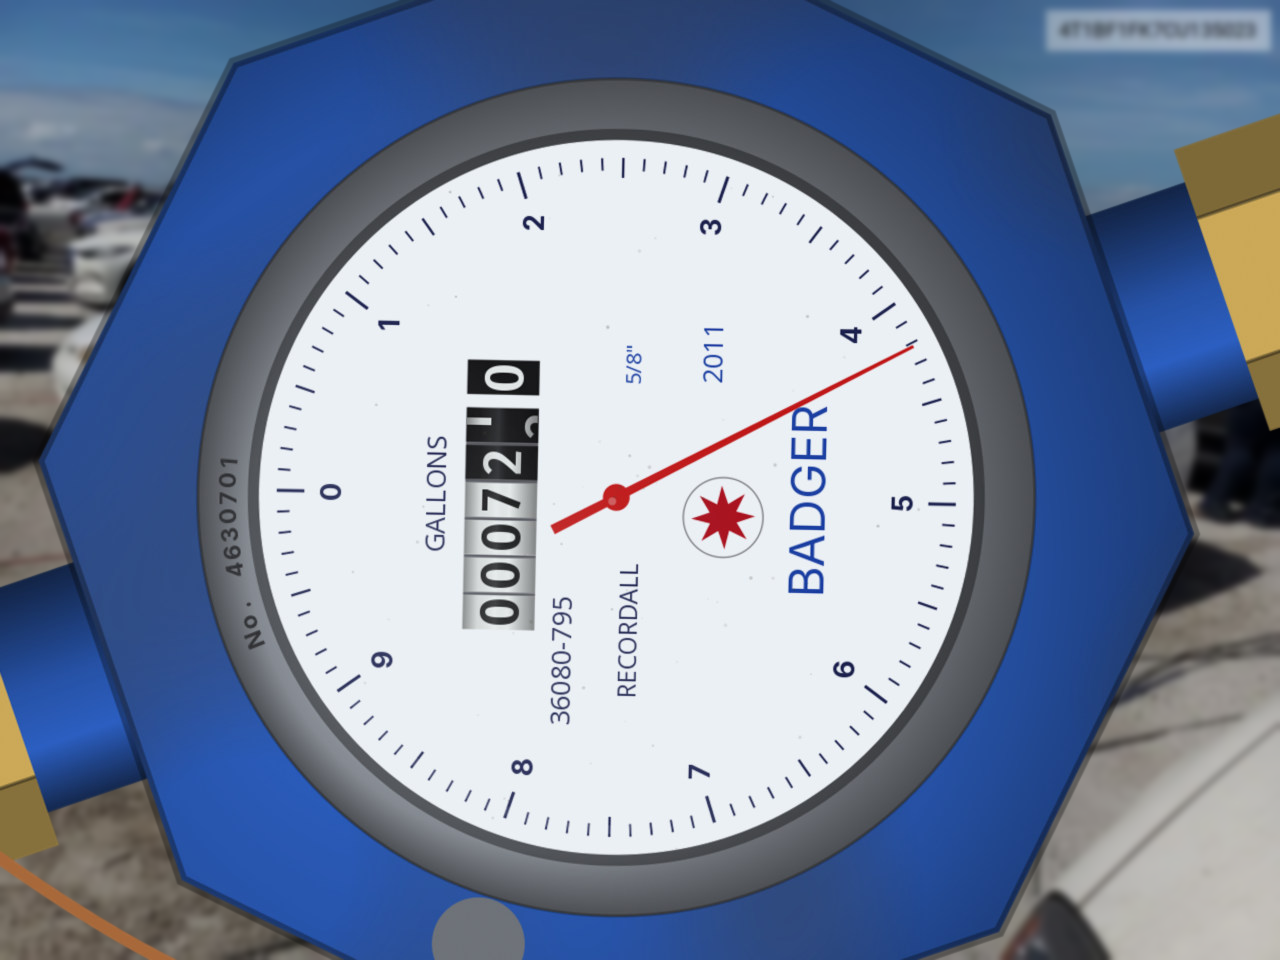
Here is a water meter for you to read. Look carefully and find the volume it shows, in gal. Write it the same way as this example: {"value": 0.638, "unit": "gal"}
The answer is {"value": 7214.2, "unit": "gal"}
